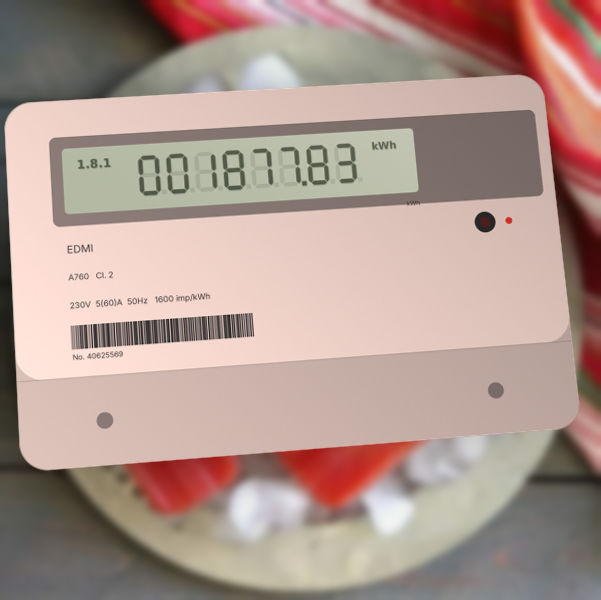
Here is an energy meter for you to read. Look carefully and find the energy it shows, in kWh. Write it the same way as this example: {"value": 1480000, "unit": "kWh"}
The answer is {"value": 1877.83, "unit": "kWh"}
